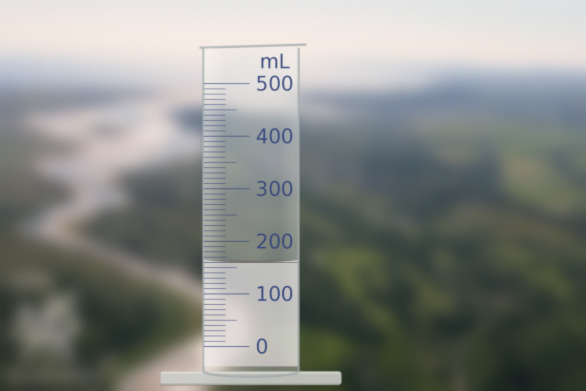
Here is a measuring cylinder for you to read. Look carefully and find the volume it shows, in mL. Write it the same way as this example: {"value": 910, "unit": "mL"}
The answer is {"value": 160, "unit": "mL"}
